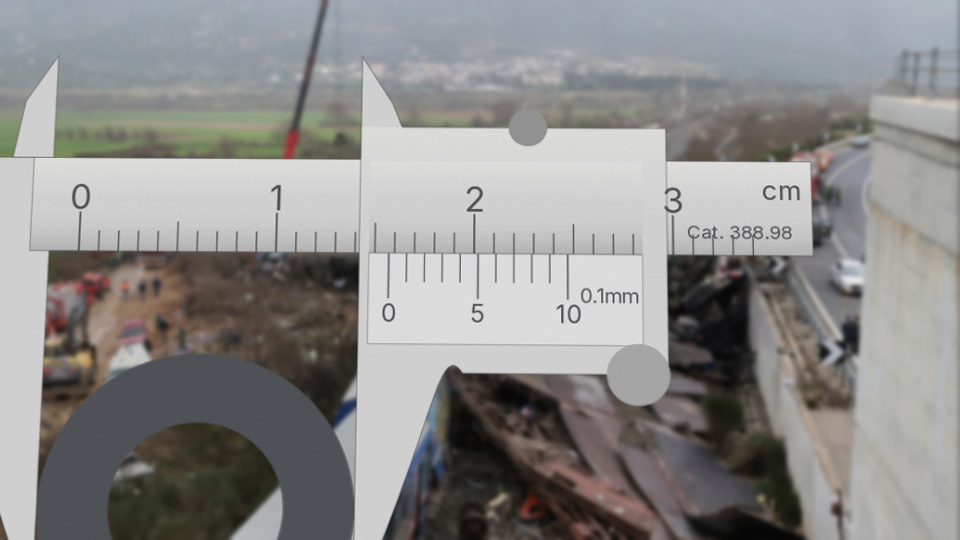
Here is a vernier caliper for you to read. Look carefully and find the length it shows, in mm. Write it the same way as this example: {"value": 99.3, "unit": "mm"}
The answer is {"value": 15.7, "unit": "mm"}
